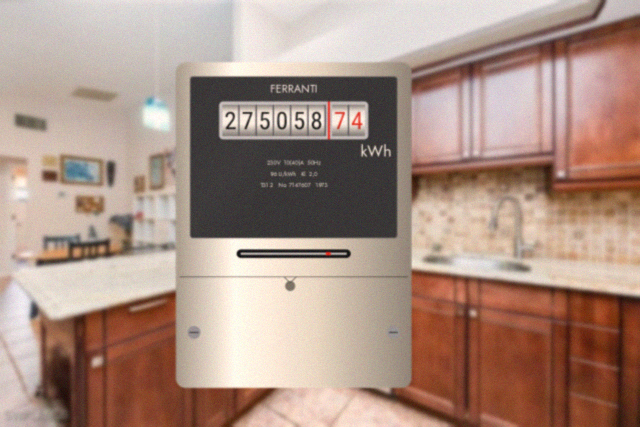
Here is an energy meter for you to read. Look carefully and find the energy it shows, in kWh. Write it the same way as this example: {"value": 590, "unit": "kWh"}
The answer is {"value": 275058.74, "unit": "kWh"}
